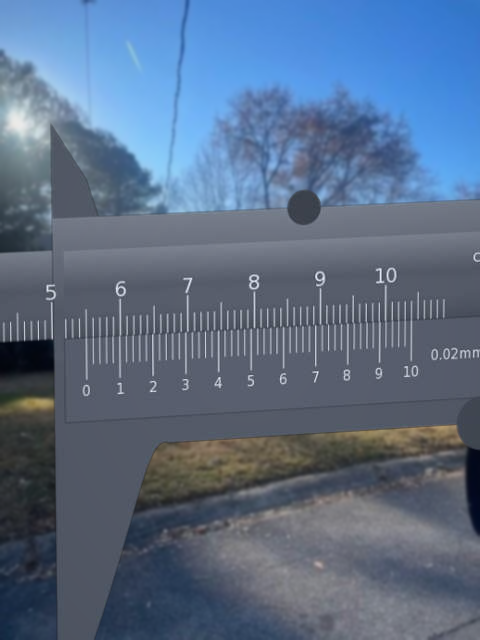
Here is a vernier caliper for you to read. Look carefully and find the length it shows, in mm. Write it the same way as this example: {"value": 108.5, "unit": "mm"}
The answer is {"value": 55.0, "unit": "mm"}
